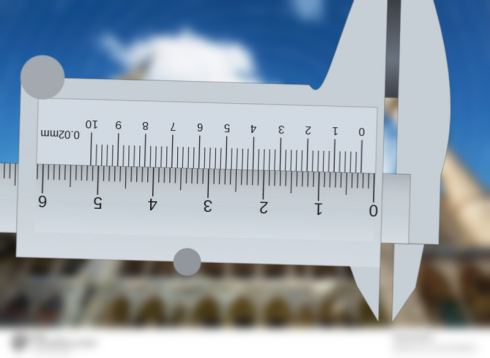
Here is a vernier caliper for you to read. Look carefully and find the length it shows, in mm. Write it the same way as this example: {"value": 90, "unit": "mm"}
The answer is {"value": 2.4, "unit": "mm"}
